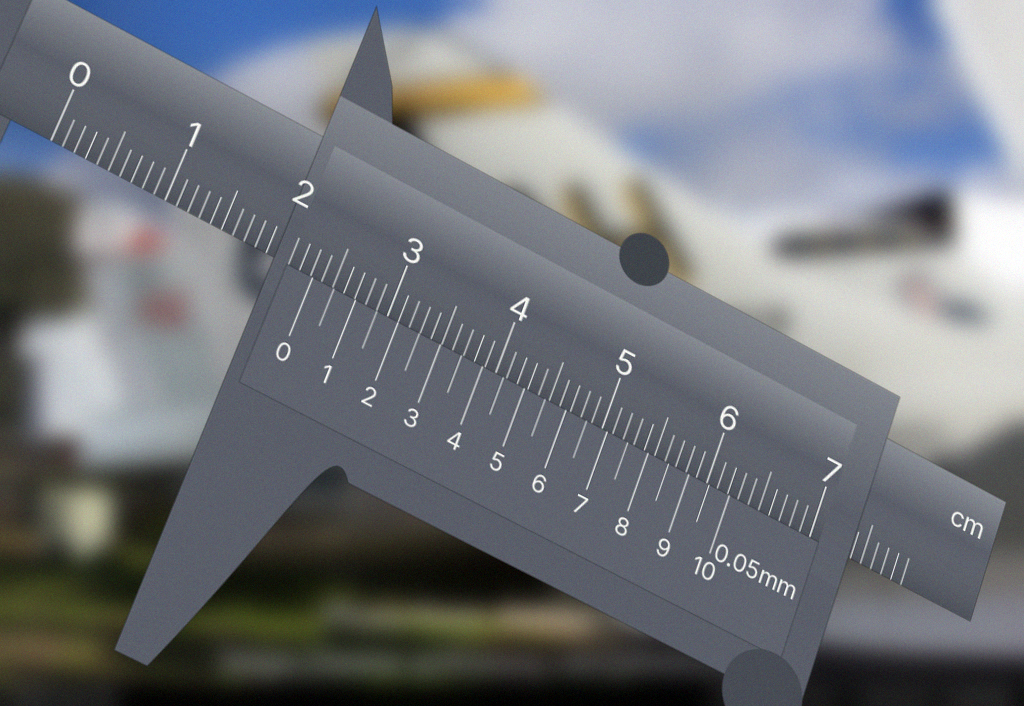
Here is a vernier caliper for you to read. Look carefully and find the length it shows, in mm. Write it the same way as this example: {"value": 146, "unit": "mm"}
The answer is {"value": 23.2, "unit": "mm"}
